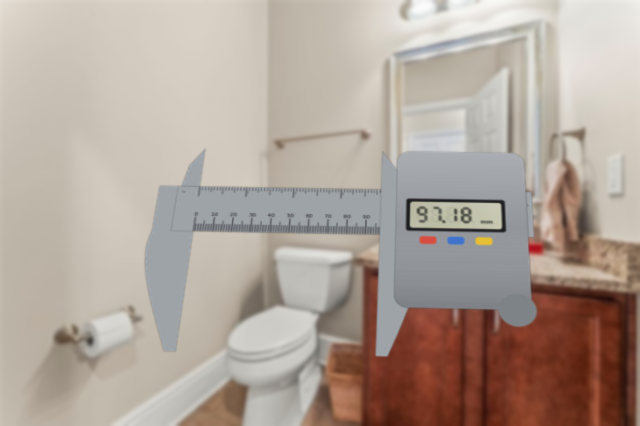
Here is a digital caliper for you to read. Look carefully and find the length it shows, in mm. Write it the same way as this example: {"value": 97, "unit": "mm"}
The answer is {"value": 97.18, "unit": "mm"}
